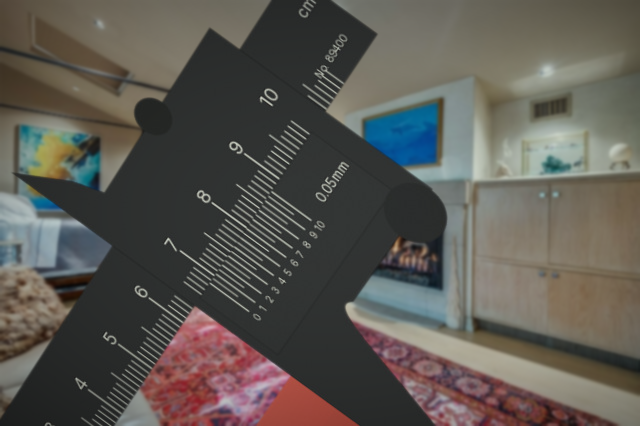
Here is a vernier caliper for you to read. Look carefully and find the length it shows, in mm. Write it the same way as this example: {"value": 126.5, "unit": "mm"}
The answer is {"value": 68.5, "unit": "mm"}
